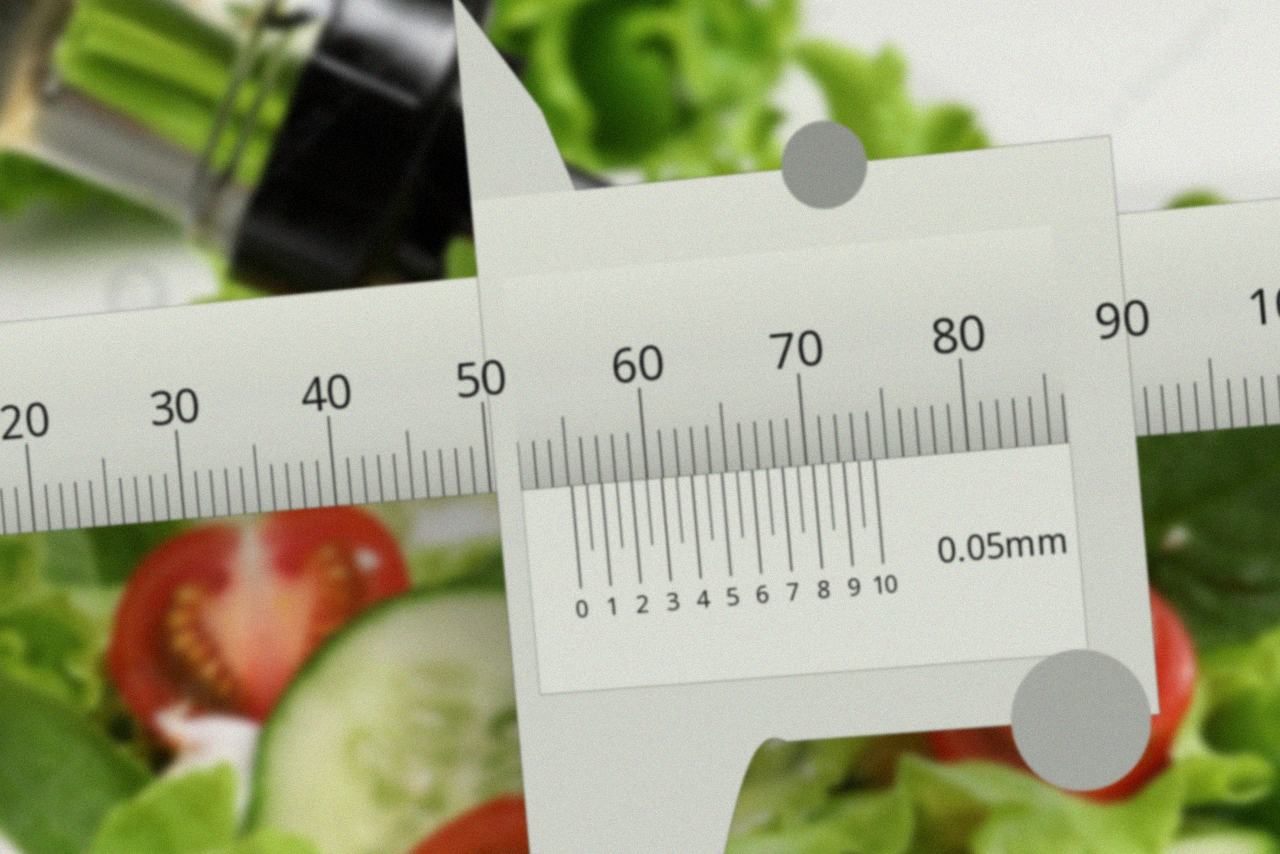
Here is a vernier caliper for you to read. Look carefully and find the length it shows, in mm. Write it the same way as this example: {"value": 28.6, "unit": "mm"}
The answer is {"value": 55.2, "unit": "mm"}
